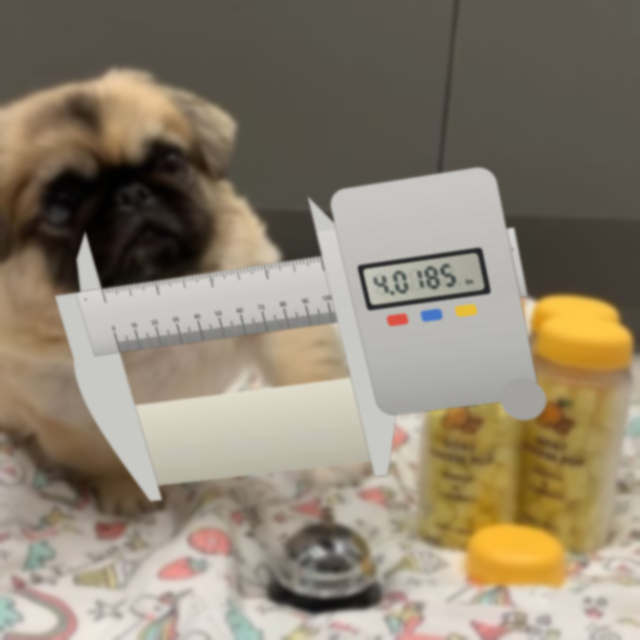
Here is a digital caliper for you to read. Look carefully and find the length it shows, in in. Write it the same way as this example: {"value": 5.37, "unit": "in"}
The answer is {"value": 4.0185, "unit": "in"}
